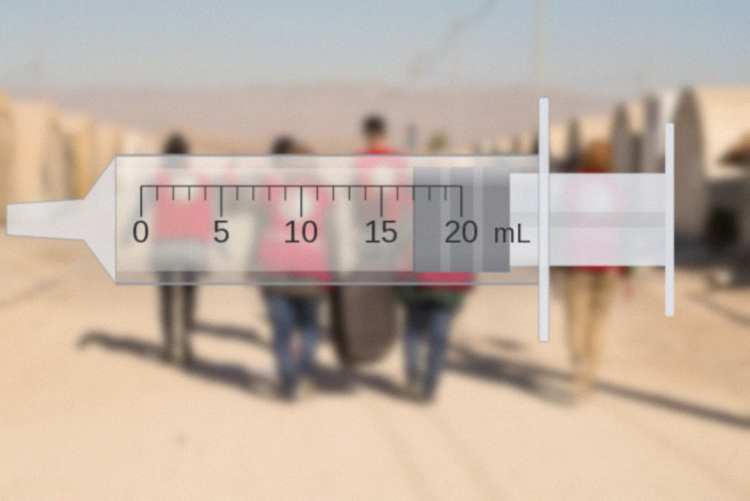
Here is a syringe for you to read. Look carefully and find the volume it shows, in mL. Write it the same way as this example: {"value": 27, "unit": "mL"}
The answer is {"value": 17, "unit": "mL"}
